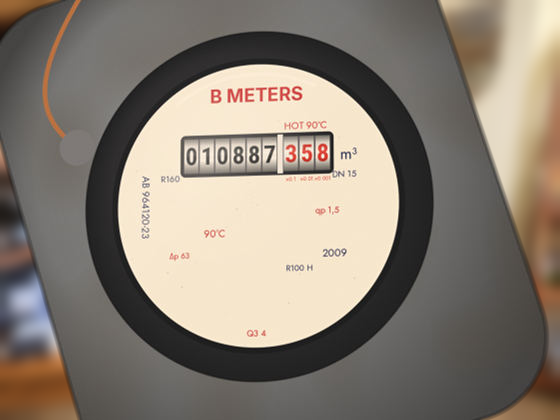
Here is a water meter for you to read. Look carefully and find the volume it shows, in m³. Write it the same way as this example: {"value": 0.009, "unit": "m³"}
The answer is {"value": 10887.358, "unit": "m³"}
